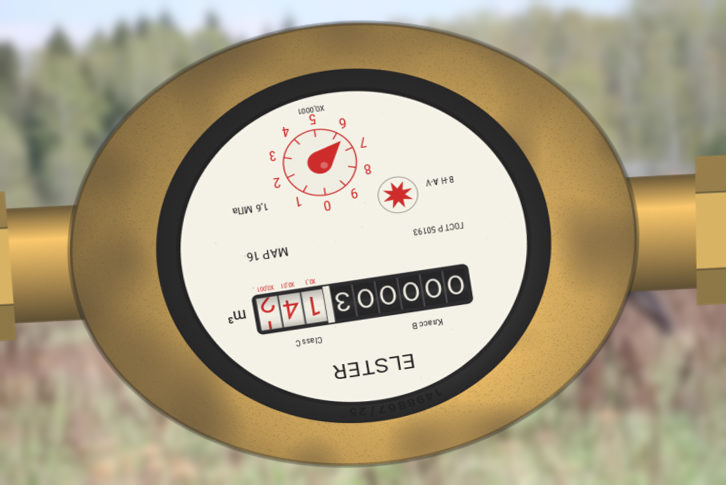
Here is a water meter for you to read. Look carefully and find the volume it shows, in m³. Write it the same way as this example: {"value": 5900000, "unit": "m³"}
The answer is {"value": 3.1416, "unit": "m³"}
